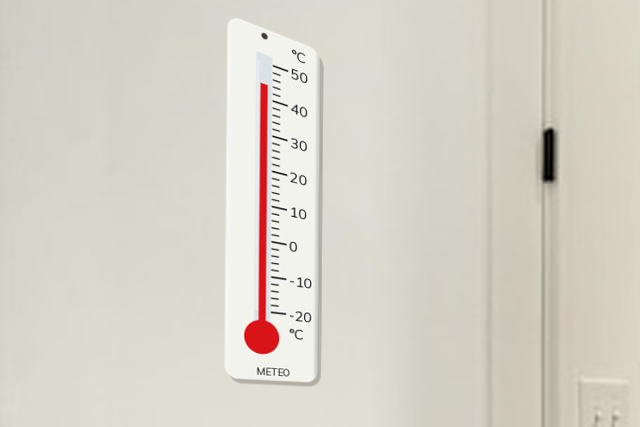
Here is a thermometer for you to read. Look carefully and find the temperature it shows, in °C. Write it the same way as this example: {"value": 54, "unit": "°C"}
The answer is {"value": 44, "unit": "°C"}
